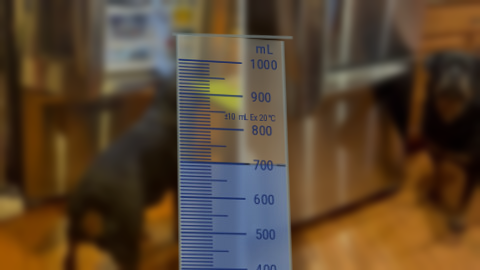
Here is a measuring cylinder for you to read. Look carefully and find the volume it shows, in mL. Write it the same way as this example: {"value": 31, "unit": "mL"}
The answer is {"value": 700, "unit": "mL"}
